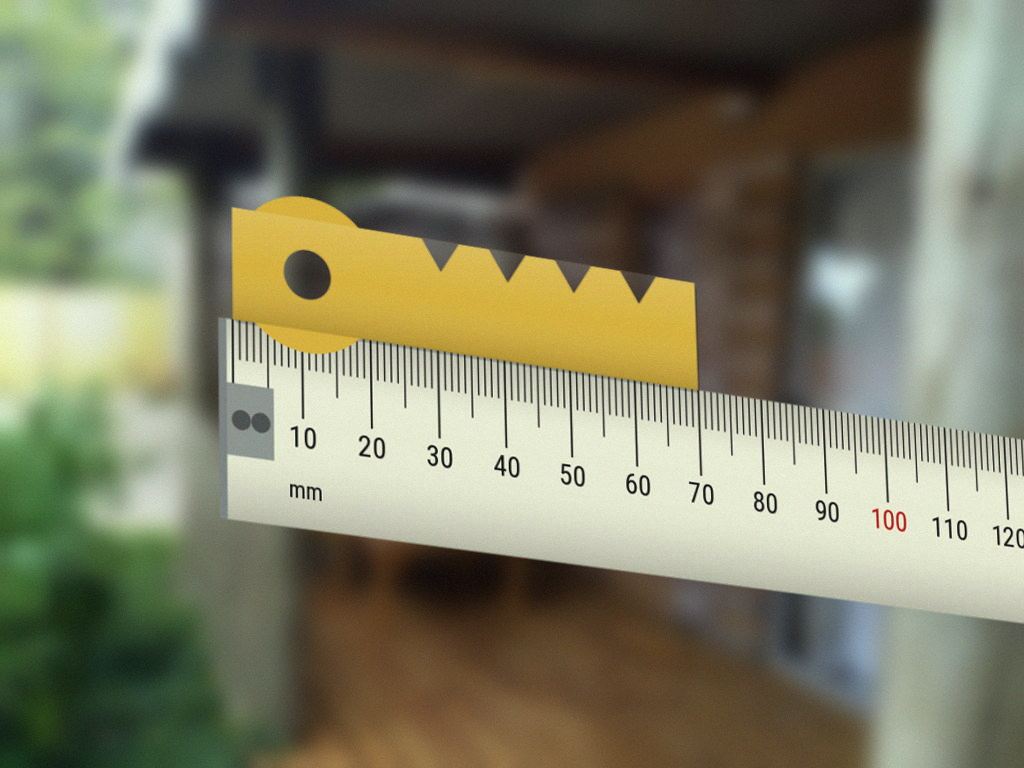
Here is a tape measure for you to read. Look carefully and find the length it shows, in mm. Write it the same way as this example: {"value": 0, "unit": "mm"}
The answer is {"value": 70, "unit": "mm"}
